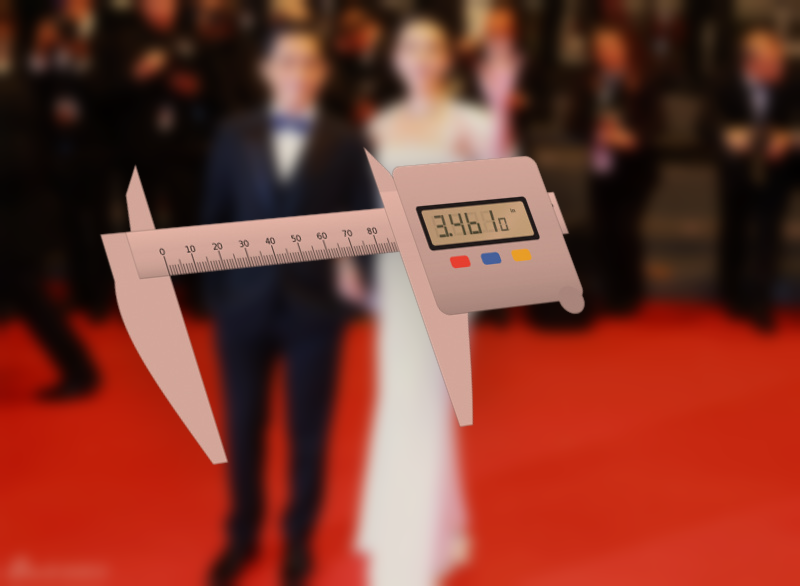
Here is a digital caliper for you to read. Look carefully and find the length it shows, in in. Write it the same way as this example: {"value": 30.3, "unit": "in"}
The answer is {"value": 3.4610, "unit": "in"}
